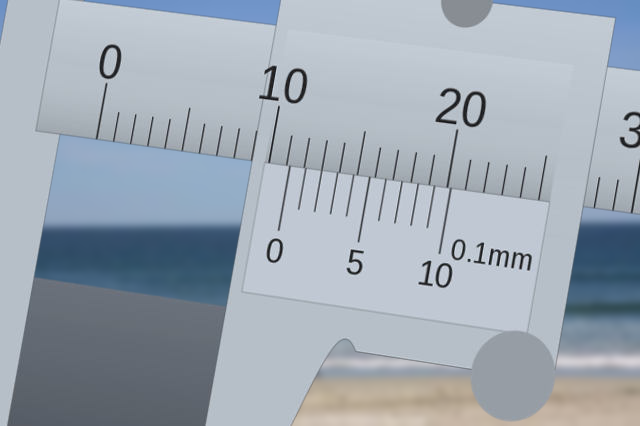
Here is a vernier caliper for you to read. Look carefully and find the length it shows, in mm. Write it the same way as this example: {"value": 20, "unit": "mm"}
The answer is {"value": 11.2, "unit": "mm"}
